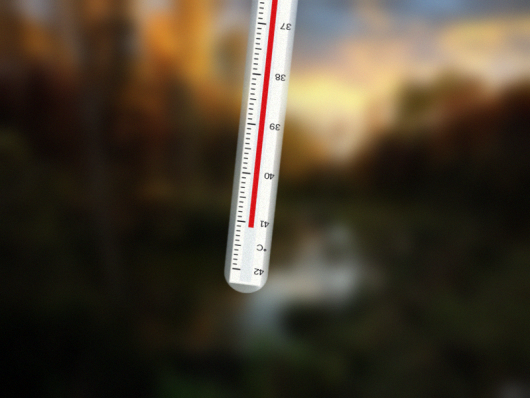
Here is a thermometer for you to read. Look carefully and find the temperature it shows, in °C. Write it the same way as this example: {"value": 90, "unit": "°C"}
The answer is {"value": 41.1, "unit": "°C"}
